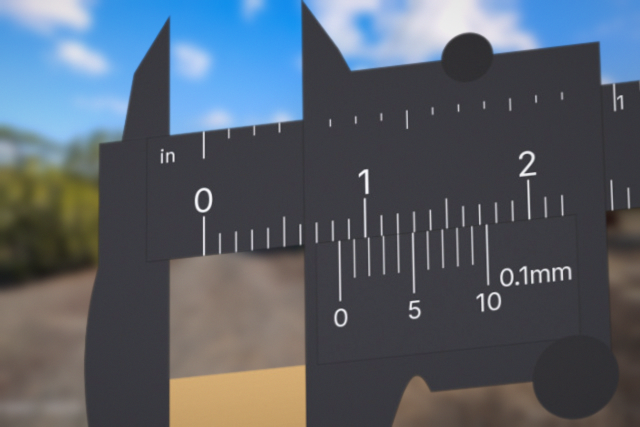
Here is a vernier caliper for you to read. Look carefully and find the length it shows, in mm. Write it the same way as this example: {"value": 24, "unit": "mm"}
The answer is {"value": 8.4, "unit": "mm"}
